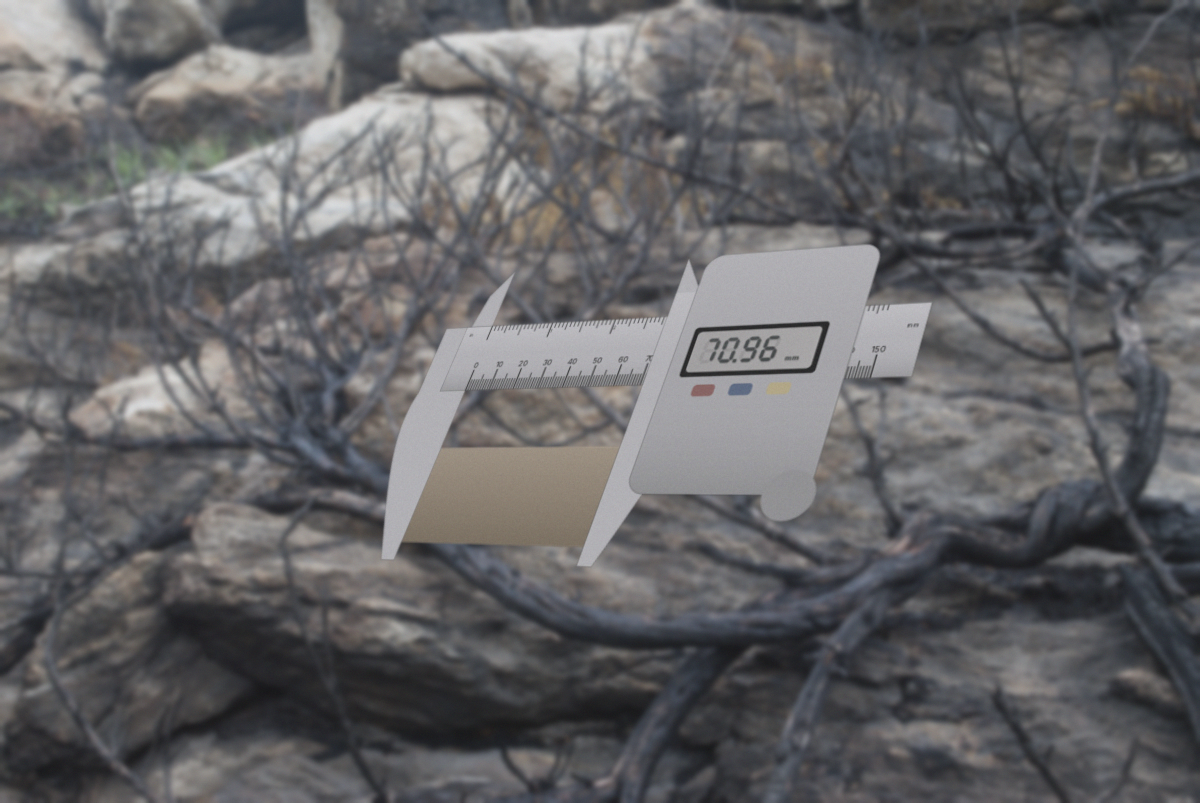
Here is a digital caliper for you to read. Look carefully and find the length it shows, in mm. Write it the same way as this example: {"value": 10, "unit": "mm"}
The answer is {"value": 70.96, "unit": "mm"}
